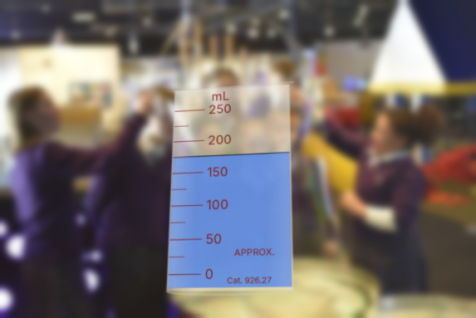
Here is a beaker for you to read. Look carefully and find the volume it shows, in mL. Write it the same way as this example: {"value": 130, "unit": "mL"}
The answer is {"value": 175, "unit": "mL"}
